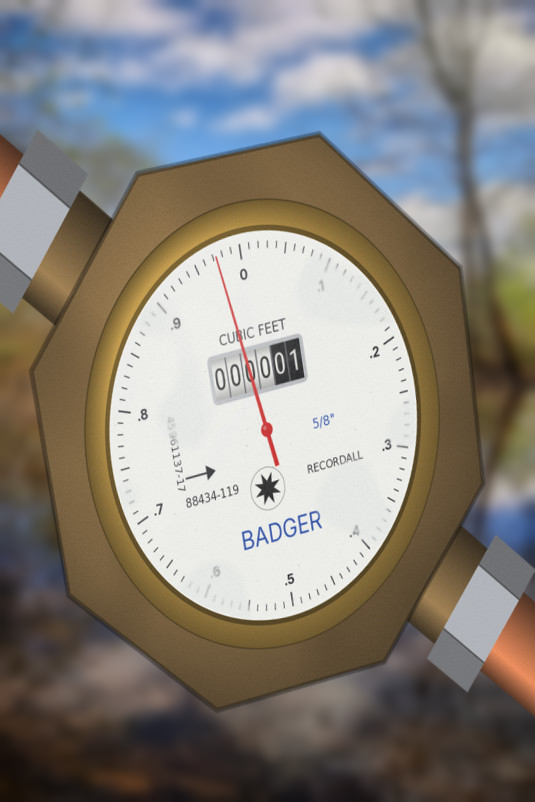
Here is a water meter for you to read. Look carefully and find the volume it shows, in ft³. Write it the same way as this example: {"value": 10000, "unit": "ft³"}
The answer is {"value": 0.97, "unit": "ft³"}
